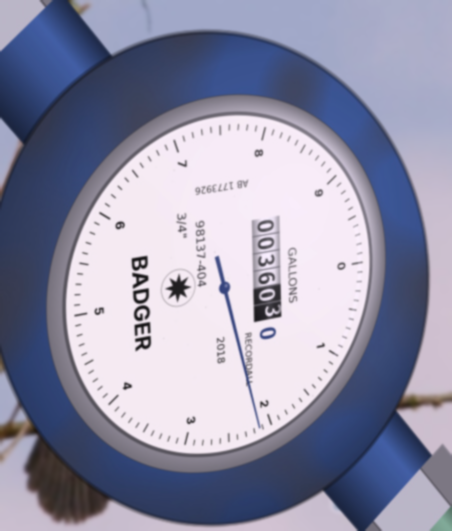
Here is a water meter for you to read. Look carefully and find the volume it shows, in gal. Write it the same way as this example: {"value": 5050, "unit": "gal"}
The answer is {"value": 36032.1, "unit": "gal"}
